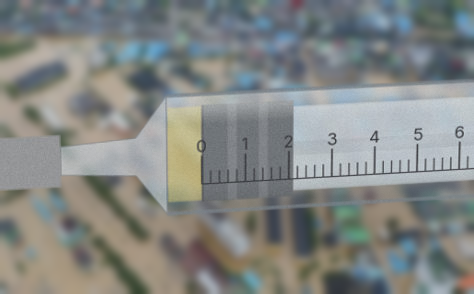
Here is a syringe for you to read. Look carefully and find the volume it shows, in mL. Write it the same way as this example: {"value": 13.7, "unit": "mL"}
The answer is {"value": 0, "unit": "mL"}
